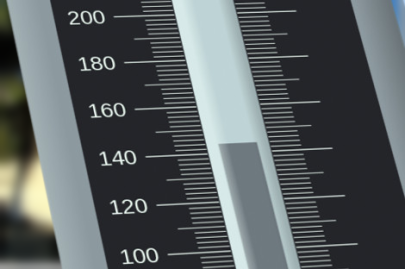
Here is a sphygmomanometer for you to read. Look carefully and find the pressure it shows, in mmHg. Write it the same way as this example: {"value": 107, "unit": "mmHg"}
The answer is {"value": 144, "unit": "mmHg"}
